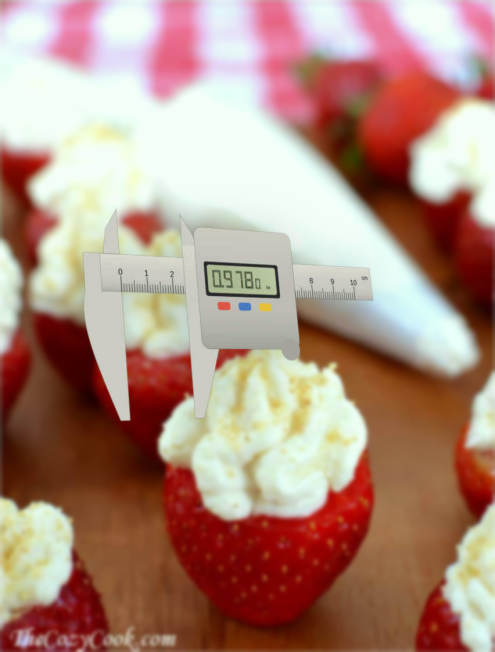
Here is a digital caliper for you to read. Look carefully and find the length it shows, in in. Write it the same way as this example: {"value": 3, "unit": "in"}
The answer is {"value": 0.9780, "unit": "in"}
